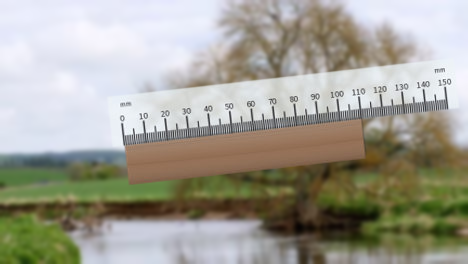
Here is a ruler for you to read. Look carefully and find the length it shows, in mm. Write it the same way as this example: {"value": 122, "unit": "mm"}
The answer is {"value": 110, "unit": "mm"}
